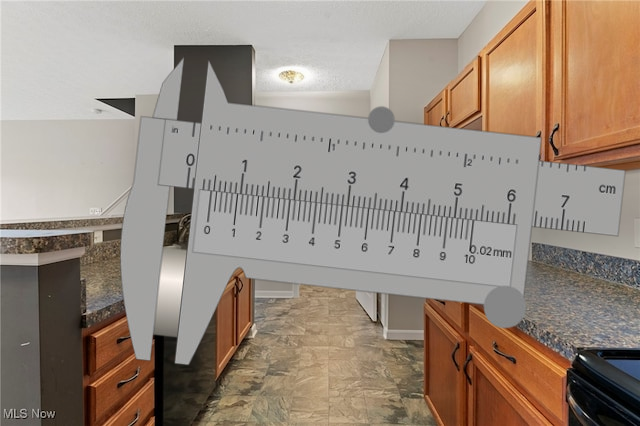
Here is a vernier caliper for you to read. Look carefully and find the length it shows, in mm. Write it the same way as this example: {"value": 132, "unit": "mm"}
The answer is {"value": 4.5, "unit": "mm"}
